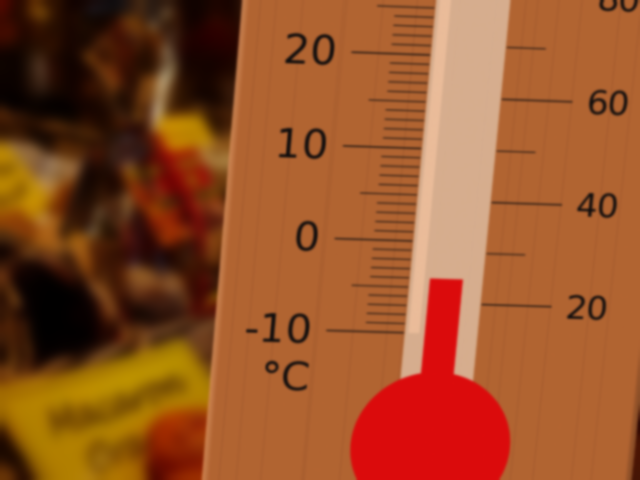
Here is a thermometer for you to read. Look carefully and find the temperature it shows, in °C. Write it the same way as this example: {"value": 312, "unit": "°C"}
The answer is {"value": -4, "unit": "°C"}
